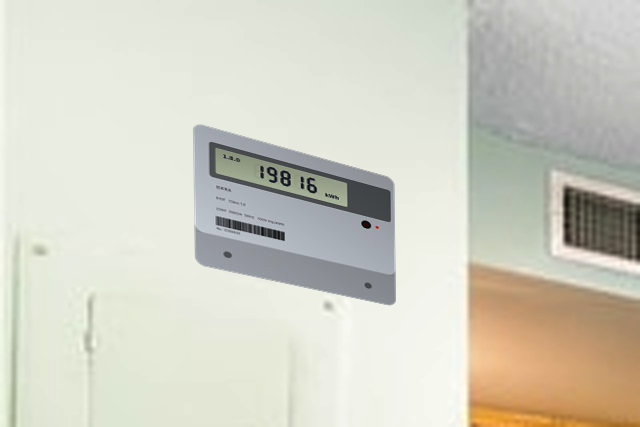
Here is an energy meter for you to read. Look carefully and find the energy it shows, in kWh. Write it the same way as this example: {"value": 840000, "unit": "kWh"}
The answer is {"value": 19816, "unit": "kWh"}
